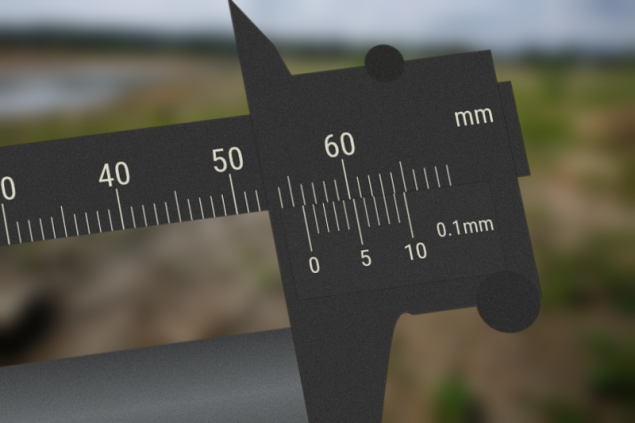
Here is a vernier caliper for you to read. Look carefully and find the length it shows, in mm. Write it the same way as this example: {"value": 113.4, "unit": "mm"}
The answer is {"value": 55.8, "unit": "mm"}
